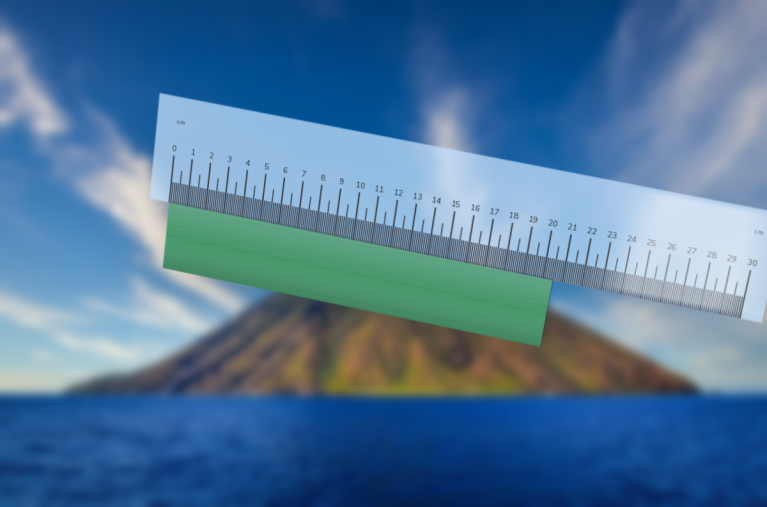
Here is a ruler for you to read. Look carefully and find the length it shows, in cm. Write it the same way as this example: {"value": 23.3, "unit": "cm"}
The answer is {"value": 20.5, "unit": "cm"}
